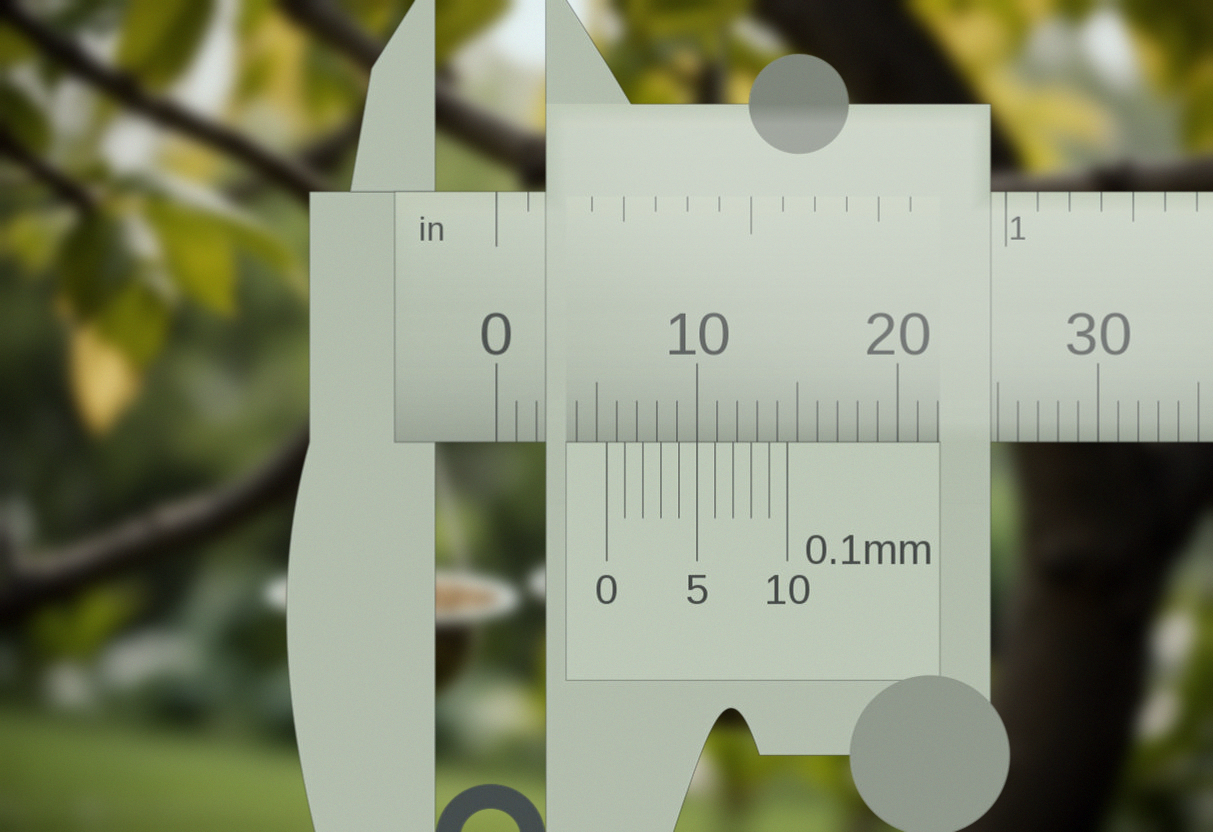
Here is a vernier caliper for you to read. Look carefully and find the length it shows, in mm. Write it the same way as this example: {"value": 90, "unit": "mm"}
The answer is {"value": 5.5, "unit": "mm"}
